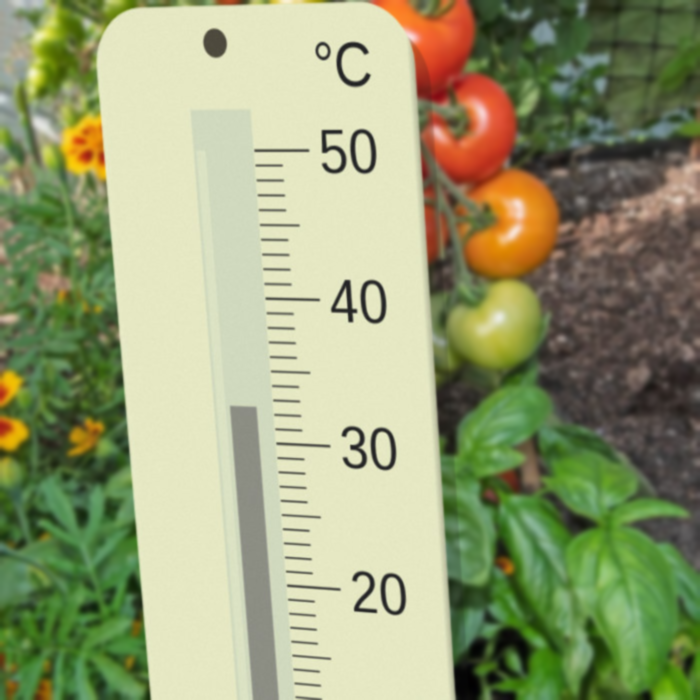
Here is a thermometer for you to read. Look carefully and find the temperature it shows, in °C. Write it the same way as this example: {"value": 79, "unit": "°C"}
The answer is {"value": 32.5, "unit": "°C"}
